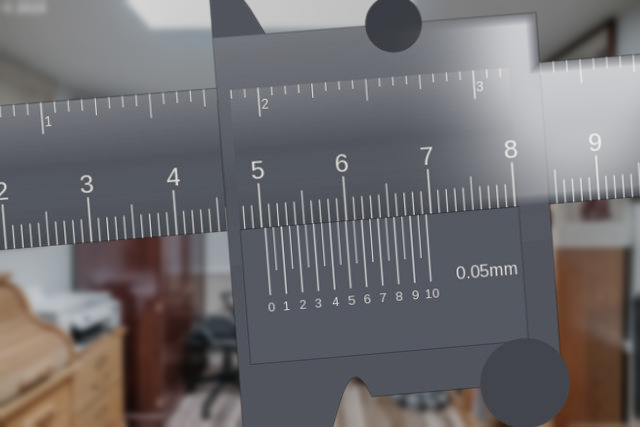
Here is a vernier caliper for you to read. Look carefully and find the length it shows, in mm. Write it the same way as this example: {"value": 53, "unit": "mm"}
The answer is {"value": 50.4, "unit": "mm"}
